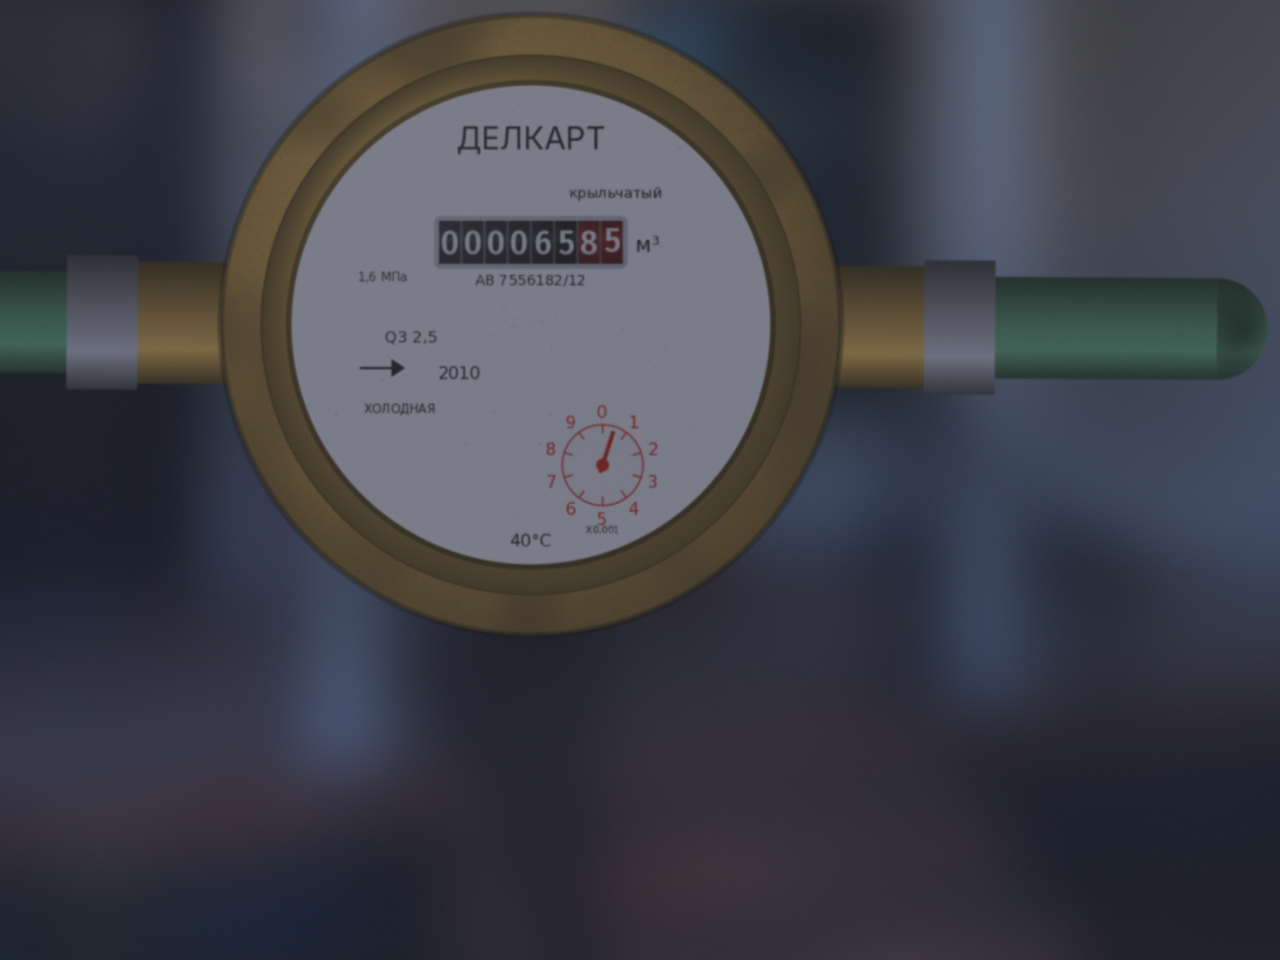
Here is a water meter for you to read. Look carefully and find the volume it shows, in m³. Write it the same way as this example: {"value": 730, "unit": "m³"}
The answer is {"value": 65.850, "unit": "m³"}
